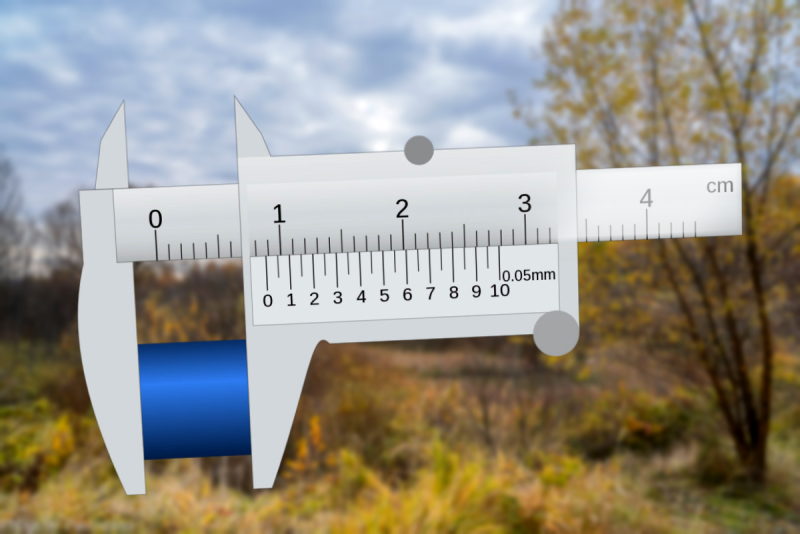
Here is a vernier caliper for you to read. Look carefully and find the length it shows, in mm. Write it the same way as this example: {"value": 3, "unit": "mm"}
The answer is {"value": 8.8, "unit": "mm"}
